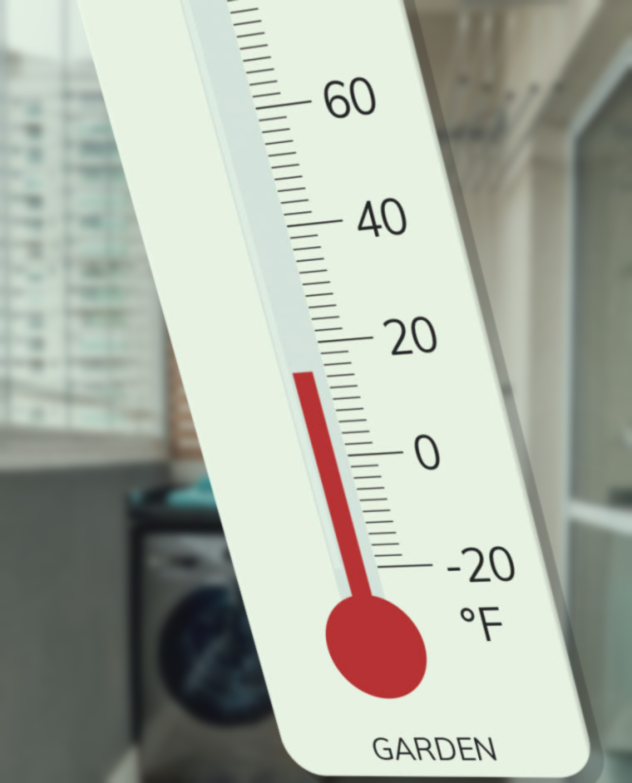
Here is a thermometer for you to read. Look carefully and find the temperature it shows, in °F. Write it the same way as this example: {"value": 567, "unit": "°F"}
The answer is {"value": 15, "unit": "°F"}
